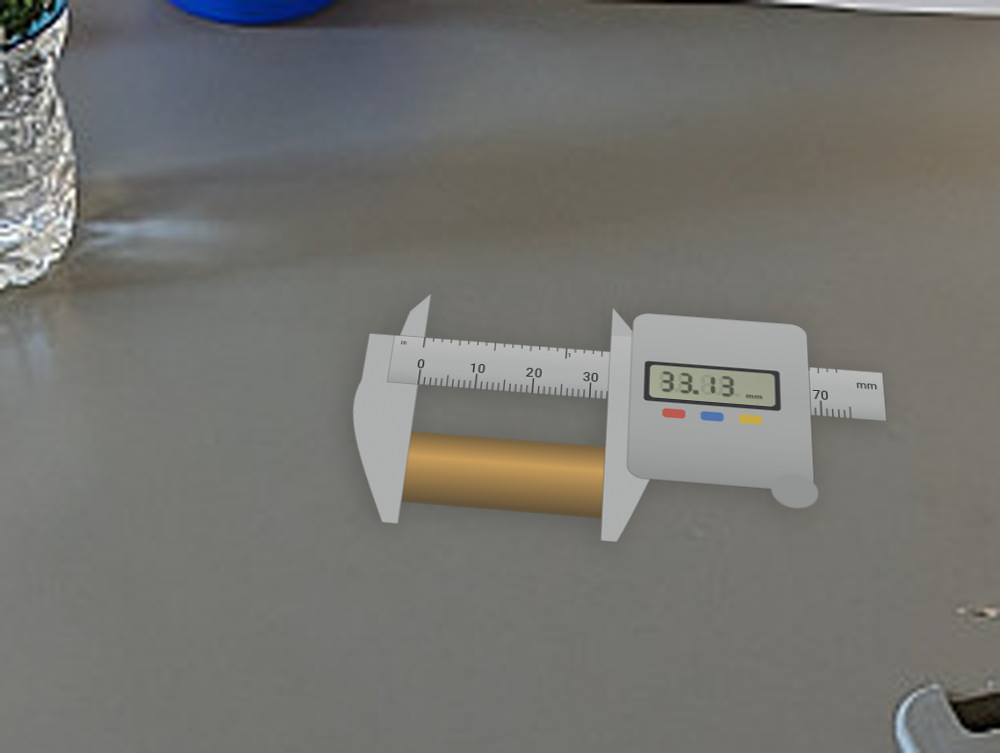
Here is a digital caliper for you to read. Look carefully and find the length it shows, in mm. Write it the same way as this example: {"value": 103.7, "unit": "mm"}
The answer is {"value": 33.13, "unit": "mm"}
